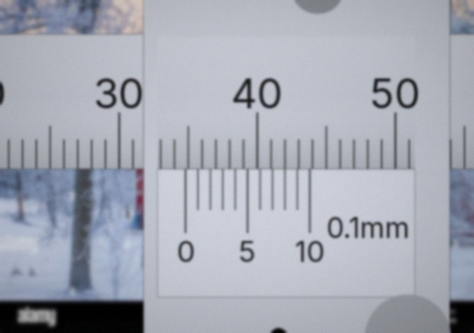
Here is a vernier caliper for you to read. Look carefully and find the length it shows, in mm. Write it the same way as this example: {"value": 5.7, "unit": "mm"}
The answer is {"value": 34.8, "unit": "mm"}
